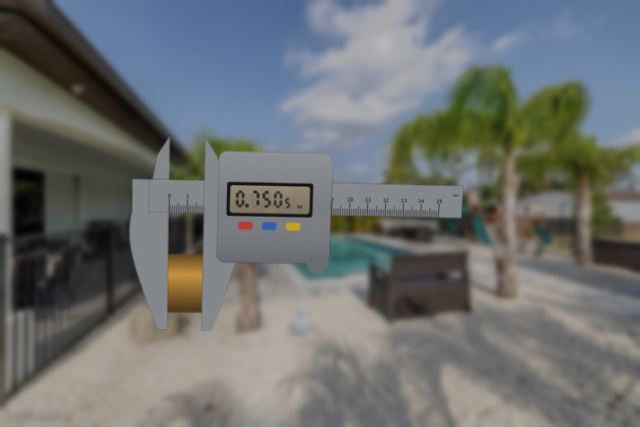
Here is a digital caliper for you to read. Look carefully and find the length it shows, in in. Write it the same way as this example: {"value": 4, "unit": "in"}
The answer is {"value": 0.7505, "unit": "in"}
